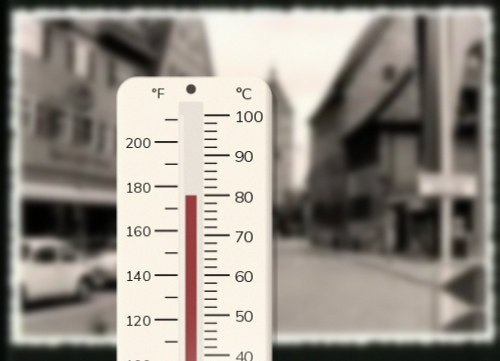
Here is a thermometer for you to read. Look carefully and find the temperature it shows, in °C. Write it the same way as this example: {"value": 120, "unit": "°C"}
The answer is {"value": 80, "unit": "°C"}
